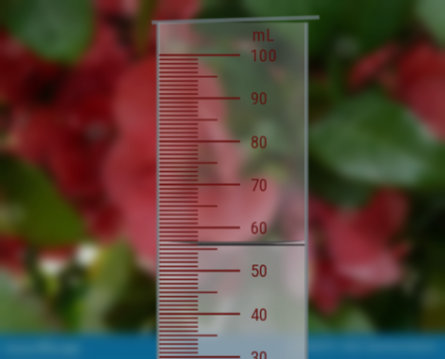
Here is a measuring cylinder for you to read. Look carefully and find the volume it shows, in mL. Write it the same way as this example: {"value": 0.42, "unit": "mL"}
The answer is {"value": 56, "unit": "mL"}
